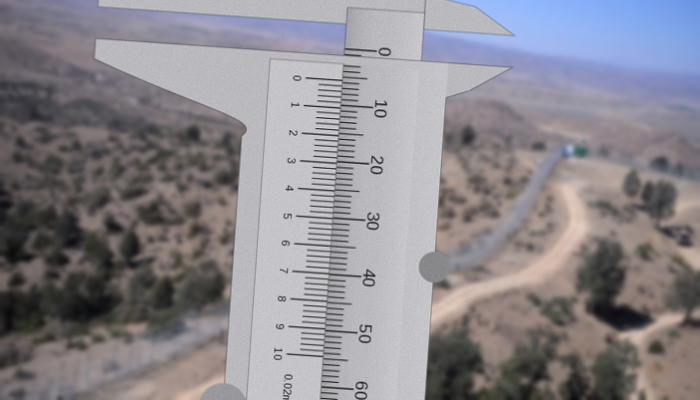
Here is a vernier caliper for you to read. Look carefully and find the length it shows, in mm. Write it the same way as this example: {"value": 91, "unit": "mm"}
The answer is {"value": 5.6, "unit": "mm"}
